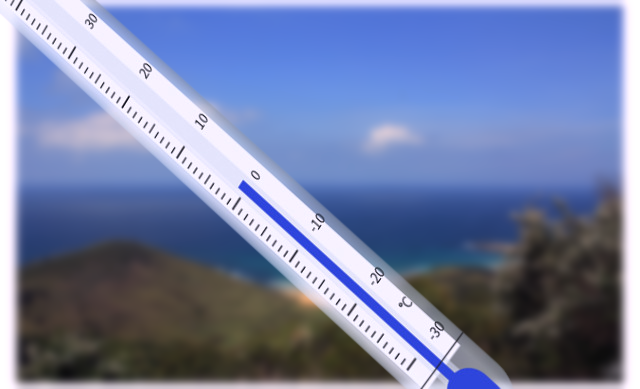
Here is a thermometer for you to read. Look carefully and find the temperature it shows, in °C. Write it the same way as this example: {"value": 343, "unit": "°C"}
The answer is {"value": 1, "unit": "°C"}
